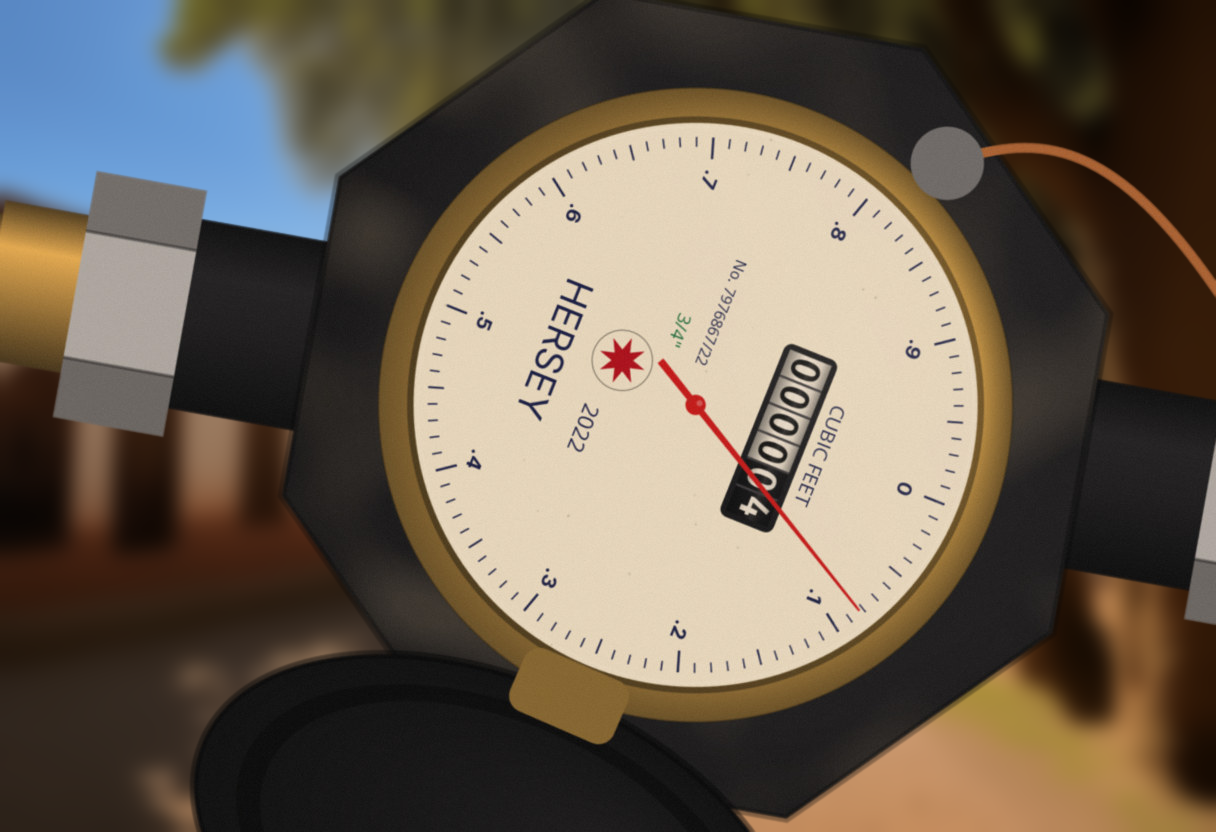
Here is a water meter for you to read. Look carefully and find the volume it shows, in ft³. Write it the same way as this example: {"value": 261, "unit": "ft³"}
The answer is {"value": 4.08, "unit": "ft³"}
